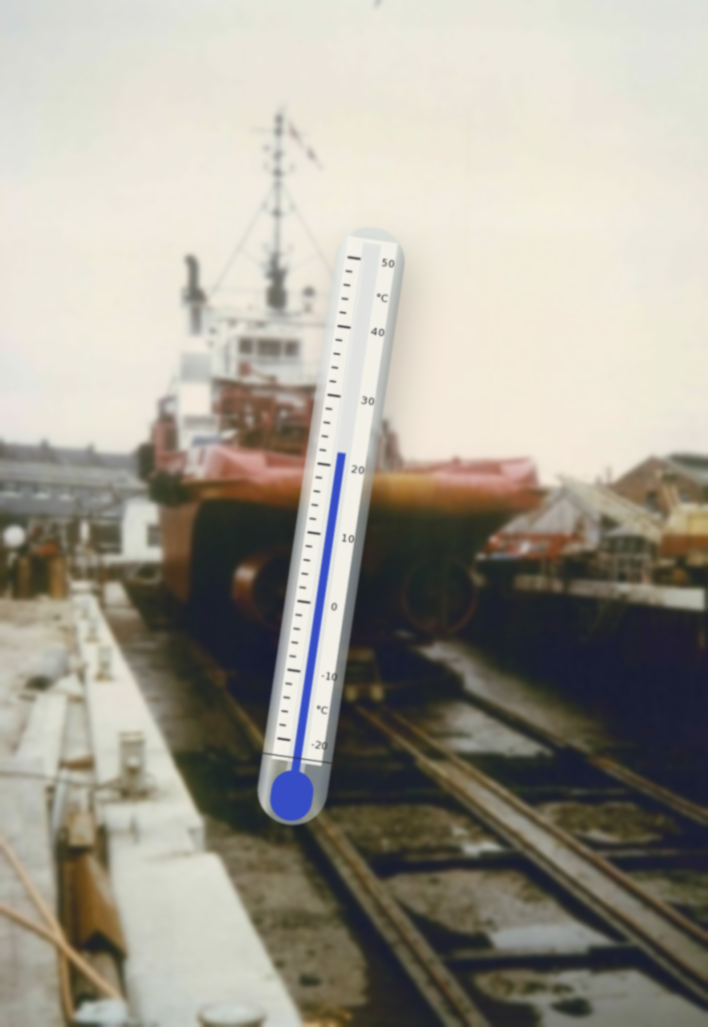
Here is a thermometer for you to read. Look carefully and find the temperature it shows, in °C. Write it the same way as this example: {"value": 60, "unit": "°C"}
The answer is {"value": 22, "unit": "°C"}
